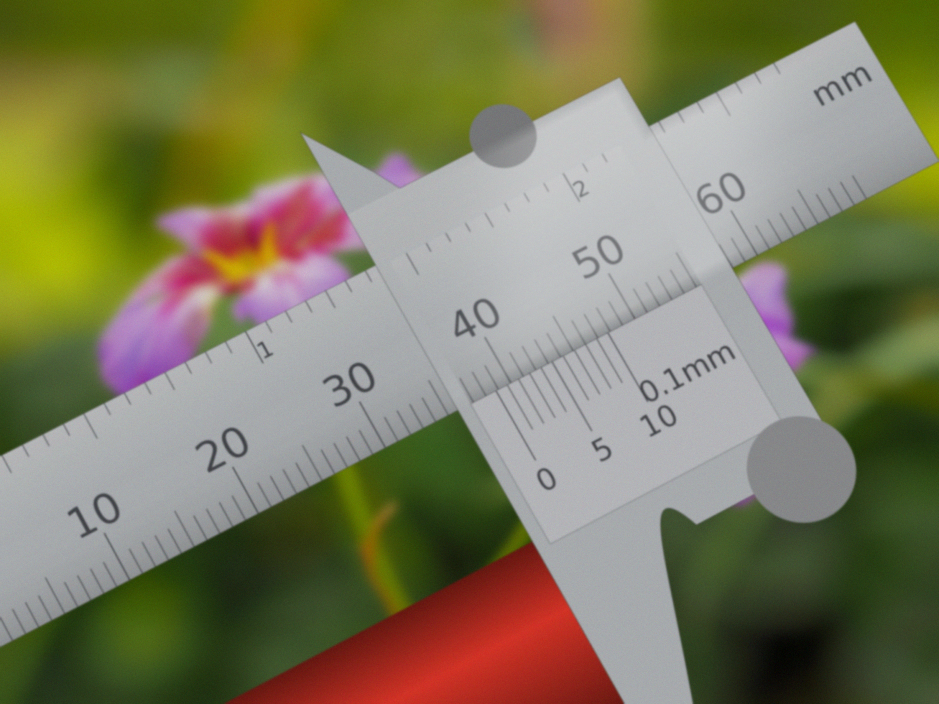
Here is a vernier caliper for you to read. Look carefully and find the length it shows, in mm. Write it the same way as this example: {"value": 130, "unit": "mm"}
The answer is {"value": 38.8, "unit": "mm"}
